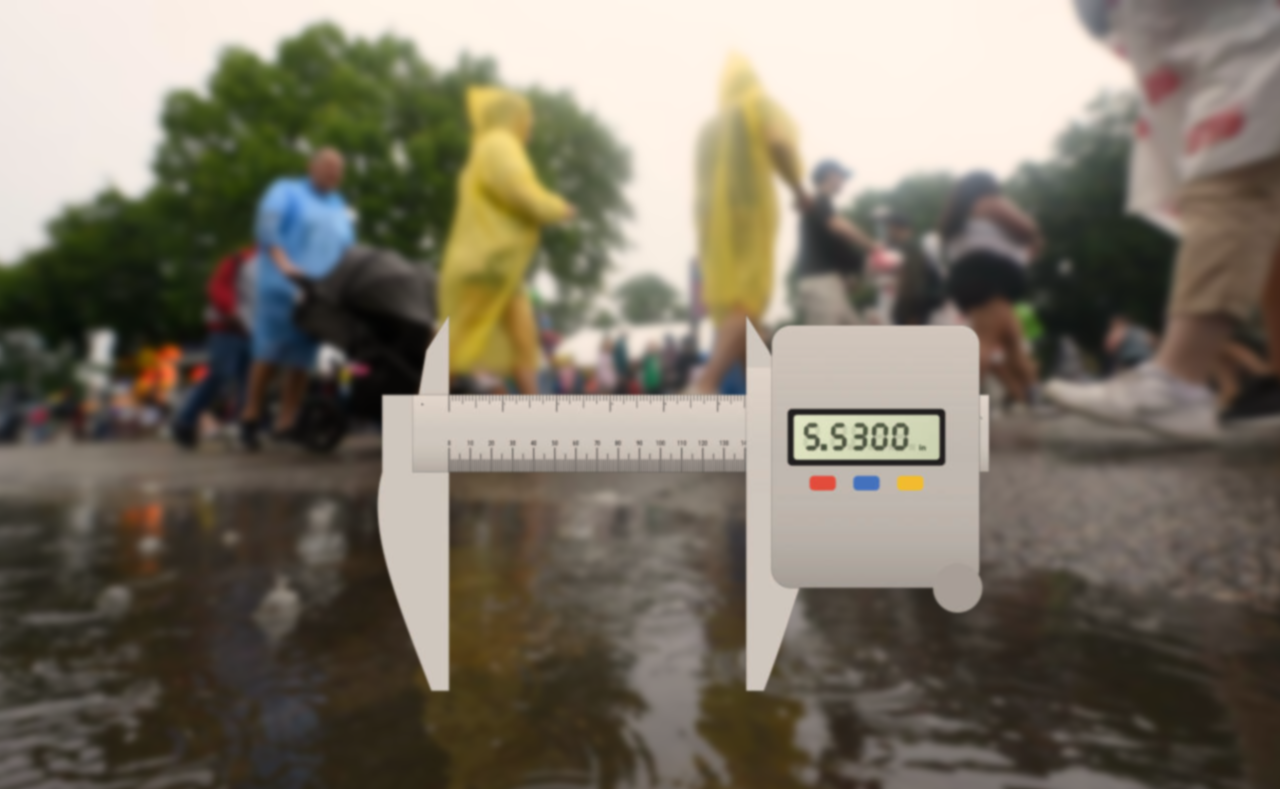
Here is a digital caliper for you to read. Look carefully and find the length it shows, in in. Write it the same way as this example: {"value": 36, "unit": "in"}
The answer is {"value": 5.5300, "unit": "in"}
